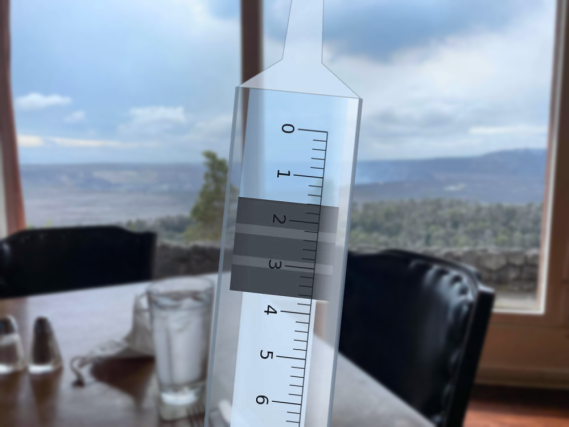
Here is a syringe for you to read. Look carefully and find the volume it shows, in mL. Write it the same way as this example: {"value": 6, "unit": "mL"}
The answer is {"value": 1.6, "unit": "mL"}
